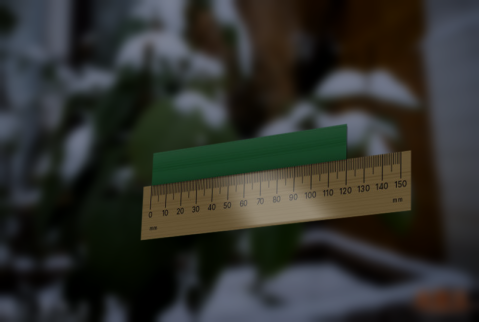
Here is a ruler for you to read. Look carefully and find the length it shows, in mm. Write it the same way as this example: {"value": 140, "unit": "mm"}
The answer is {"value": 120, "unit": "mm"}
